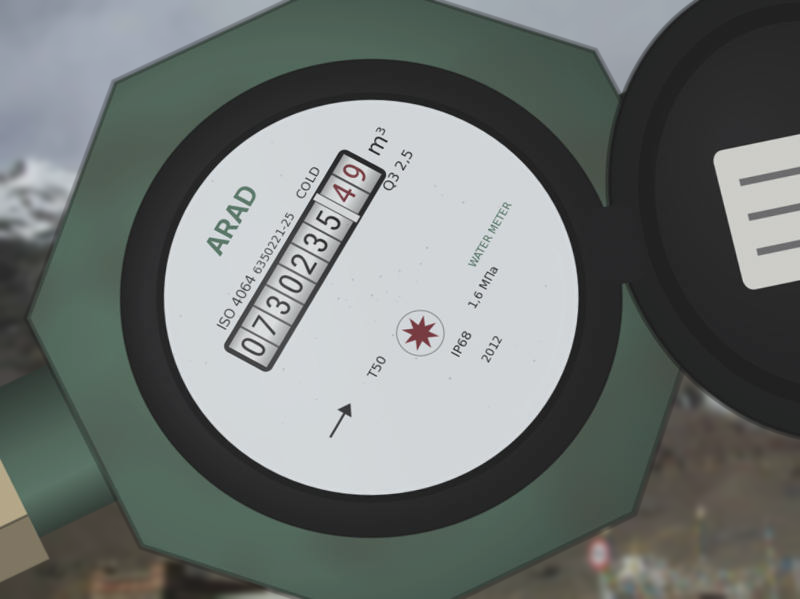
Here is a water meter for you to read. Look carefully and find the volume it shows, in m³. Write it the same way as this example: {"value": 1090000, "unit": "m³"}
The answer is {"value": 730235.49, "unit": "m³"}
